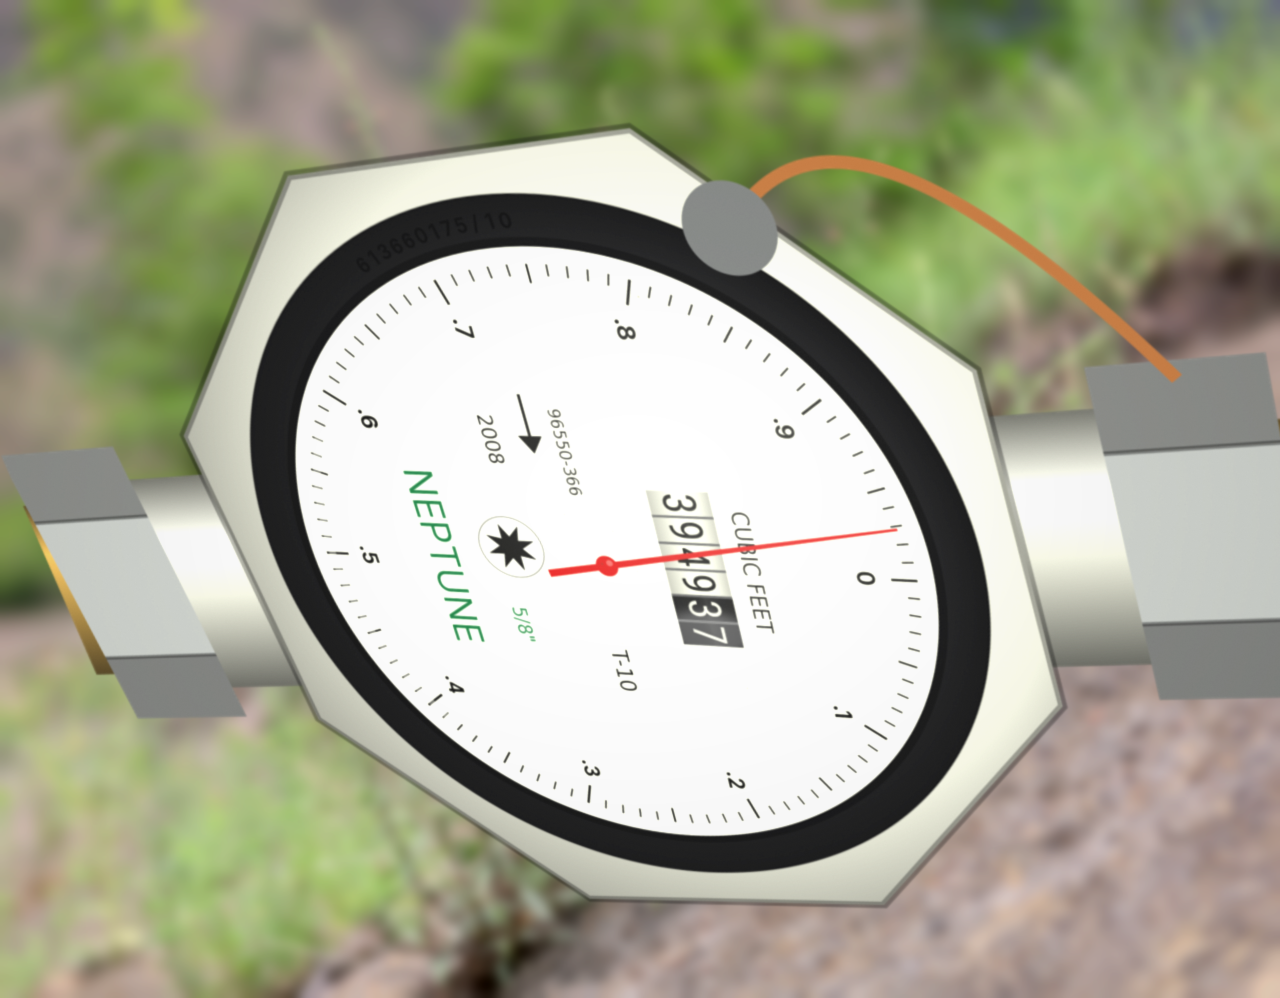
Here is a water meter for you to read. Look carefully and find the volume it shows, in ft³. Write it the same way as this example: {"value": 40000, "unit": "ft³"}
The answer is {"value": 394936.97, "unit": "ft³"}
